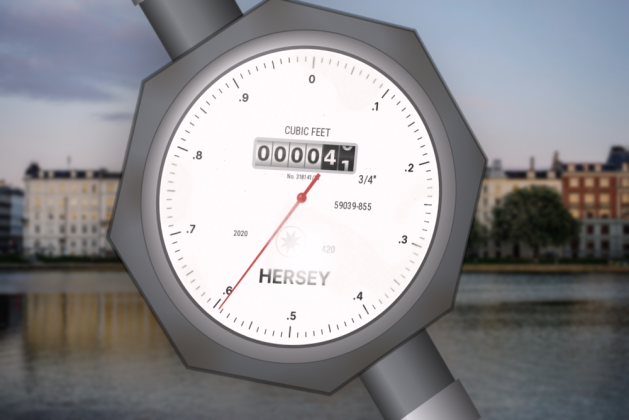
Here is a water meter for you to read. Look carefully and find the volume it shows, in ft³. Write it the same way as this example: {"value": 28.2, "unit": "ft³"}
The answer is {"value": 40.59, "unit": "ft³"}
